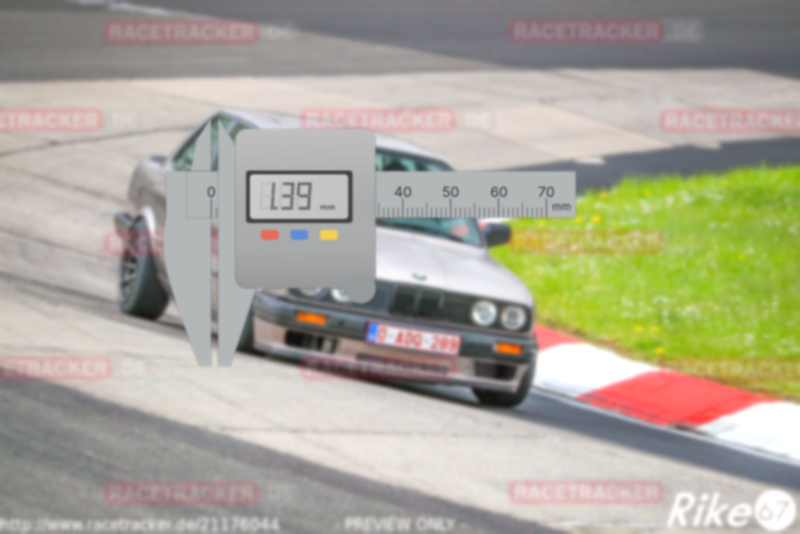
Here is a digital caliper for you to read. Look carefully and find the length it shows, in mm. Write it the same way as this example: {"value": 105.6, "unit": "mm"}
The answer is {"value": 1.39, "unit": "mm"}
